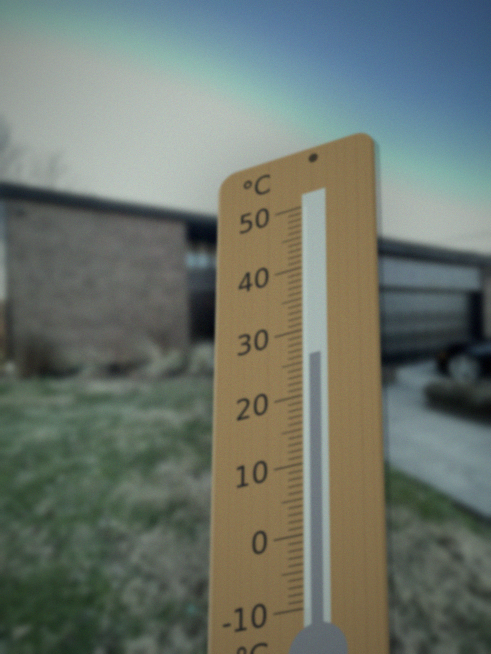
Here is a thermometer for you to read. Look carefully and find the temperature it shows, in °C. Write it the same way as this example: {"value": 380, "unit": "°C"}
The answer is {"value": 26, "unit": "°C"}
